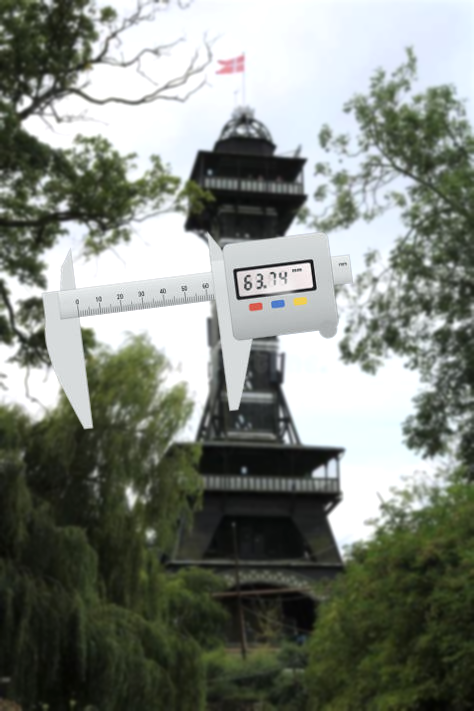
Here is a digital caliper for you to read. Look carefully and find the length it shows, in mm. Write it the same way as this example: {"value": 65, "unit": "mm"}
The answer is {"value": 63.74, "unit": "mm"}
